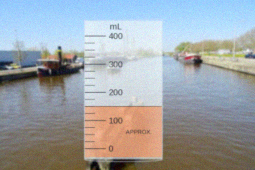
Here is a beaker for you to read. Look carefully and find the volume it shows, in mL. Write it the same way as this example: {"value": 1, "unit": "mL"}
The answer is {"value": 150, "unit": "mL"}
